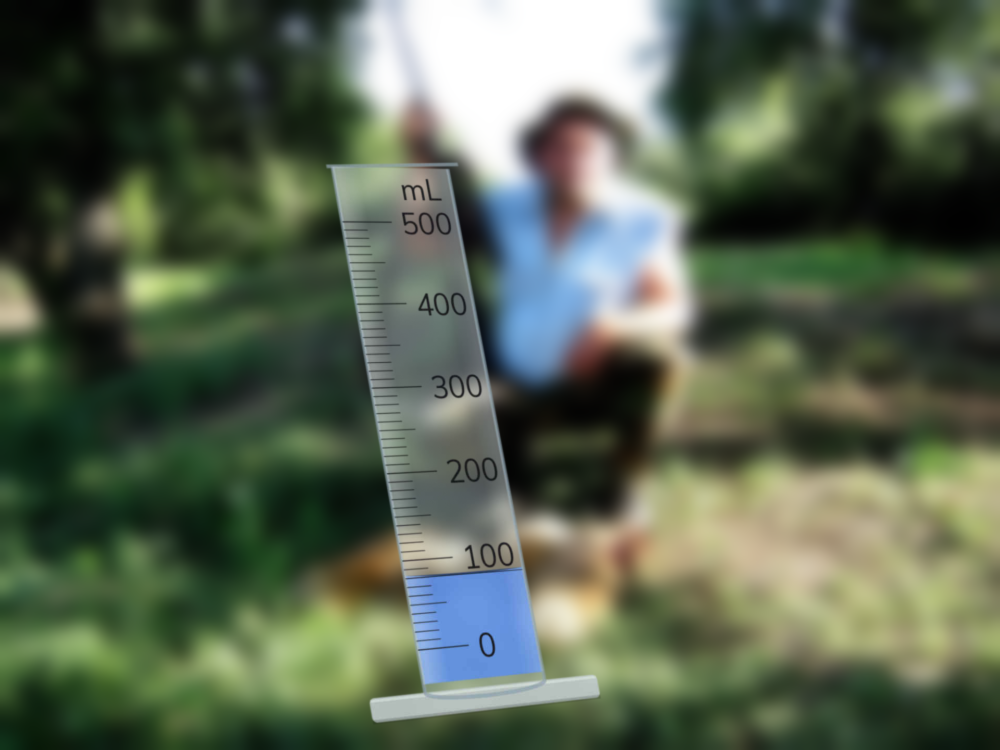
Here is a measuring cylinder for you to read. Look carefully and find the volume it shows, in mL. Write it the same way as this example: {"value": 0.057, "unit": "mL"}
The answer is {"value": 80, "unit": "mL"}
